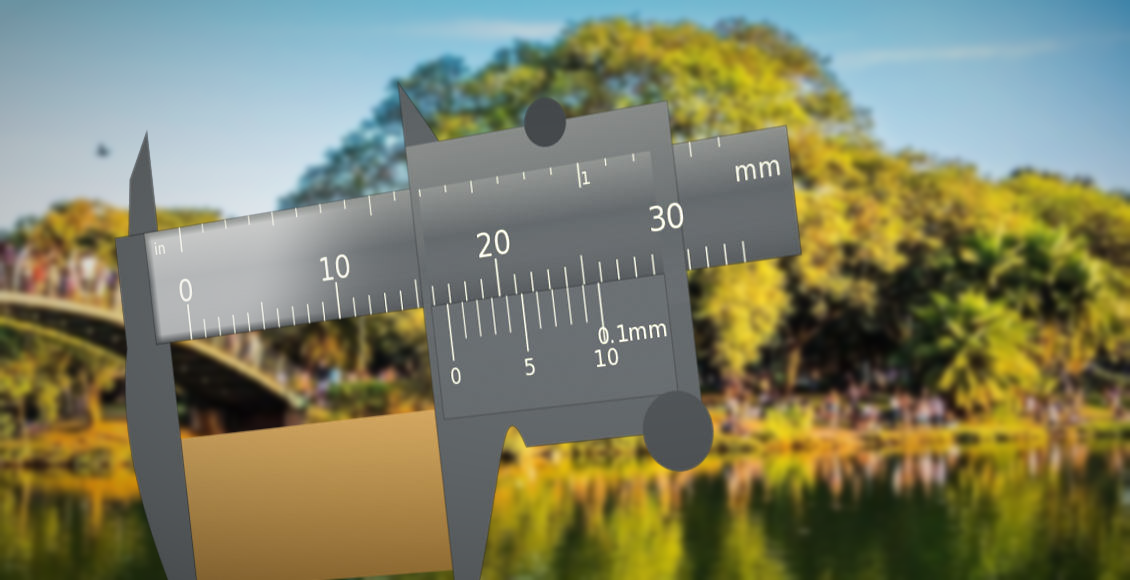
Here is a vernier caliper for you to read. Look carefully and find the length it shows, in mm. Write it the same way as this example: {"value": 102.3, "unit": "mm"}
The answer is {"value": 16.8, "unit": "mm"}
